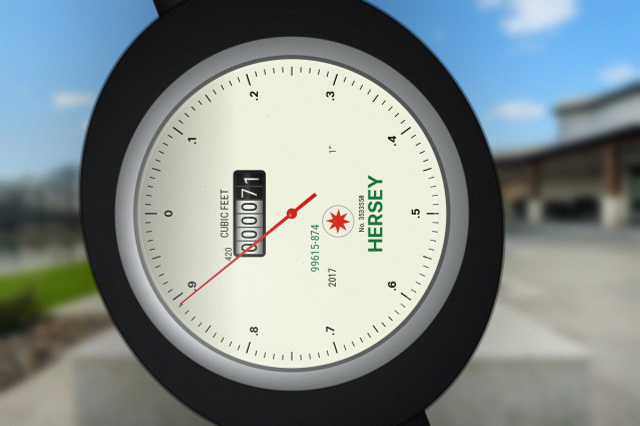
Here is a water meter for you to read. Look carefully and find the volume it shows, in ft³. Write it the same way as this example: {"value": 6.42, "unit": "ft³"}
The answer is {"value": 70.89, "unit": "ft³"}
